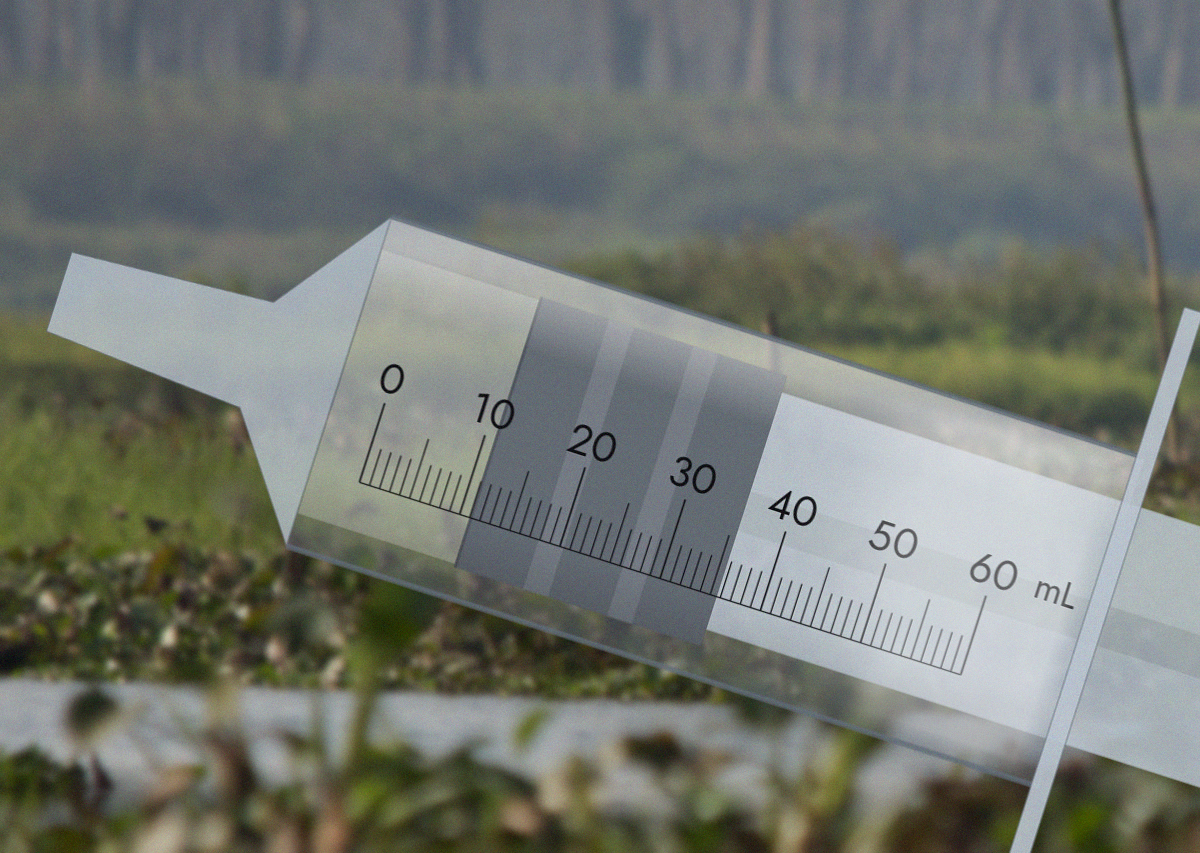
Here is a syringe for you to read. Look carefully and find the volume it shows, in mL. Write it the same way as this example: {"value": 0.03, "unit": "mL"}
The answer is {"value": 11, "unit": "mL"}
